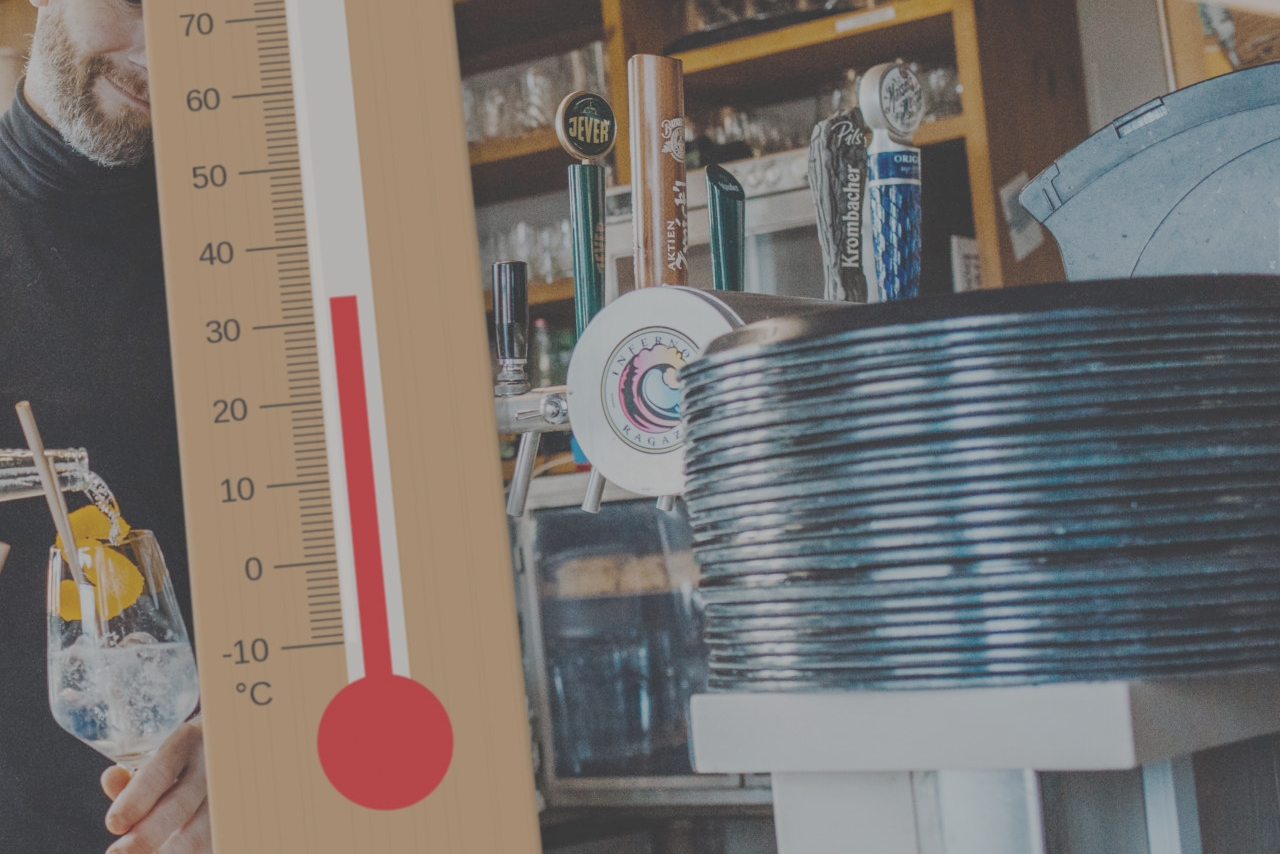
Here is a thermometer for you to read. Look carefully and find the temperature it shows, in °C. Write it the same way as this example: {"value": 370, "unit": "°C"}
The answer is {"value": 33, "unit": "°C"}
